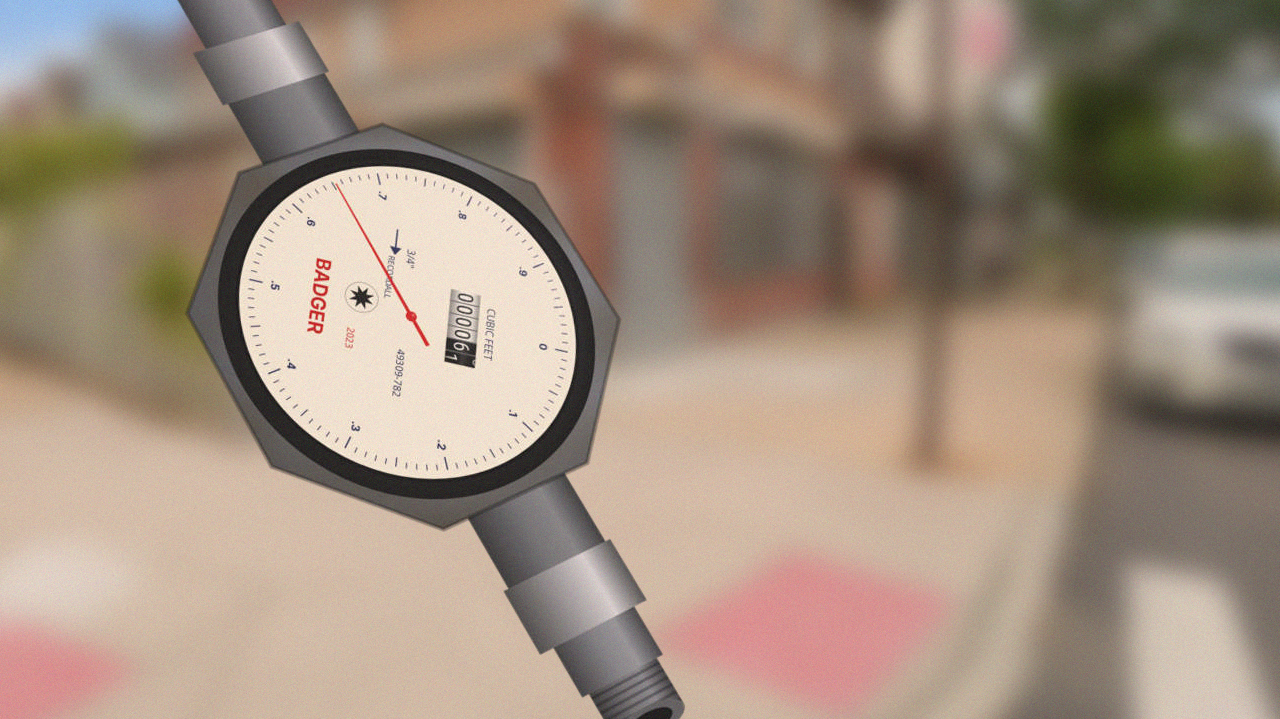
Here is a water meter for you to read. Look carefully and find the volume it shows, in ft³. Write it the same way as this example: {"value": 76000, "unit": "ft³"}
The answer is {"value": 60.65, "unit": "ft³"}
